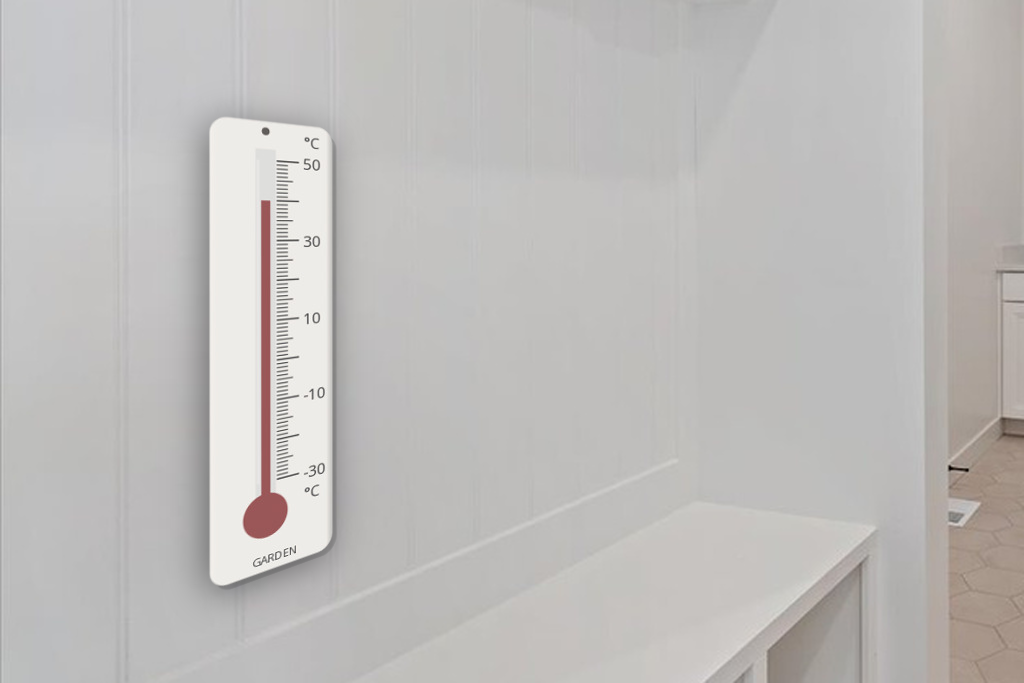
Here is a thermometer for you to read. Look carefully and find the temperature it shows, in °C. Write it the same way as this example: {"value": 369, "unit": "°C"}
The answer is {"value": 40, "unit": "°C"}
